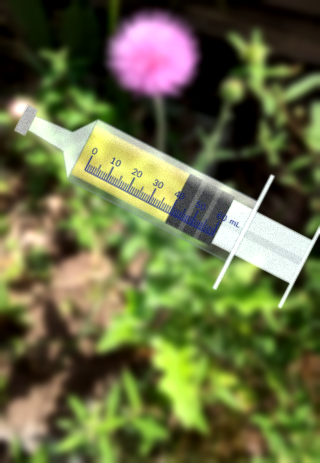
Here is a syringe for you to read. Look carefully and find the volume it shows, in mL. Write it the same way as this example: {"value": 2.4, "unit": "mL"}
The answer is {"value": 40, "unit": "mL"}
